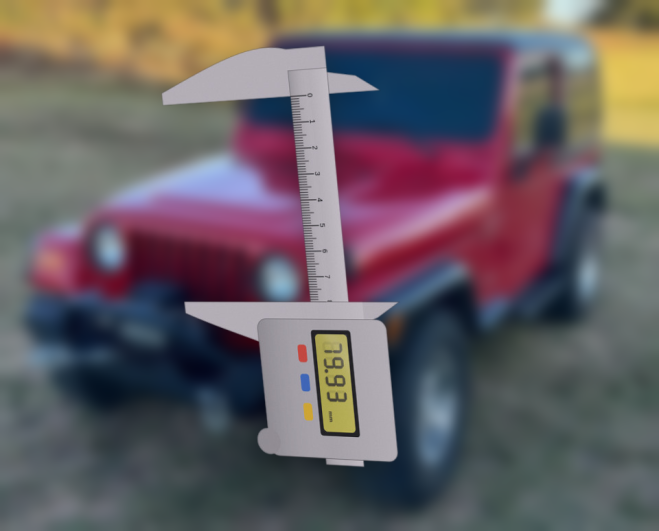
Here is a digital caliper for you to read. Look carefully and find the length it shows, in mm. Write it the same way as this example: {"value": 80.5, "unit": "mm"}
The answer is {"value": 79.93, "unit": "mm"}
